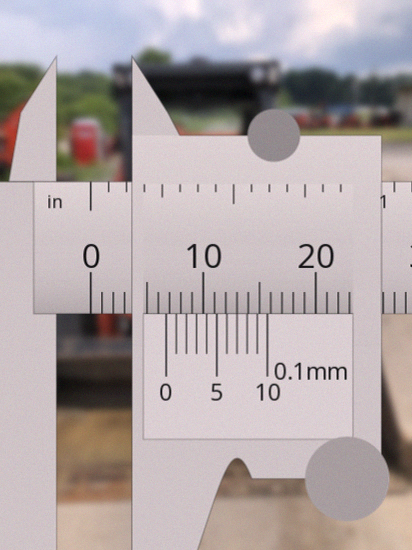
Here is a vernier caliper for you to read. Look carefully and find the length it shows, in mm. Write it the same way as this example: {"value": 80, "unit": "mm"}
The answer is {"value": 6.7, "unit": "mm"}
